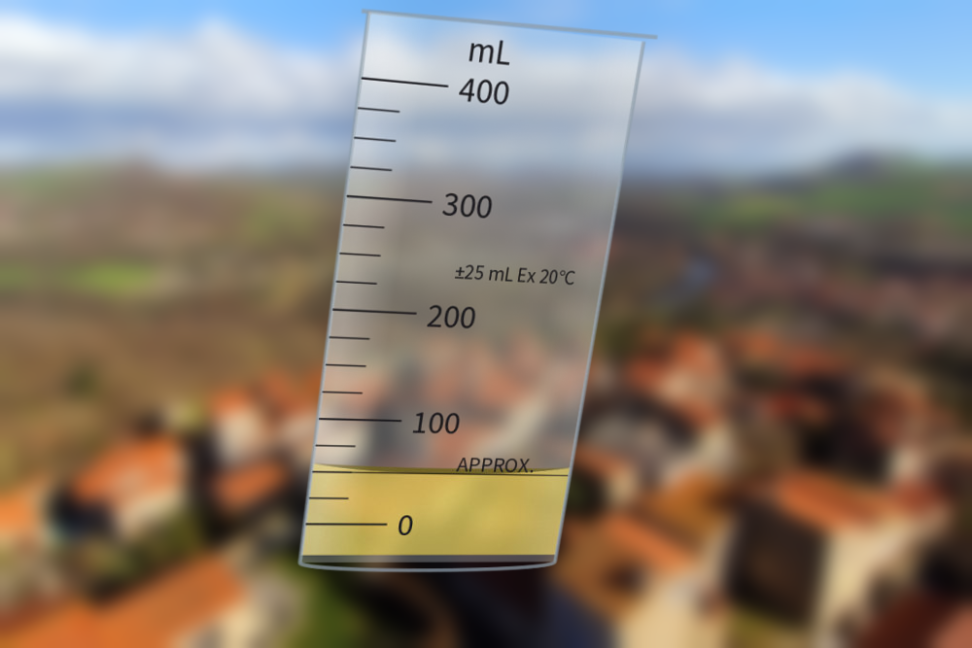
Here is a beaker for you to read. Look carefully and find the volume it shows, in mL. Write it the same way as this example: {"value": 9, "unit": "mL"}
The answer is {"value": 50, "unit": "mL"}
